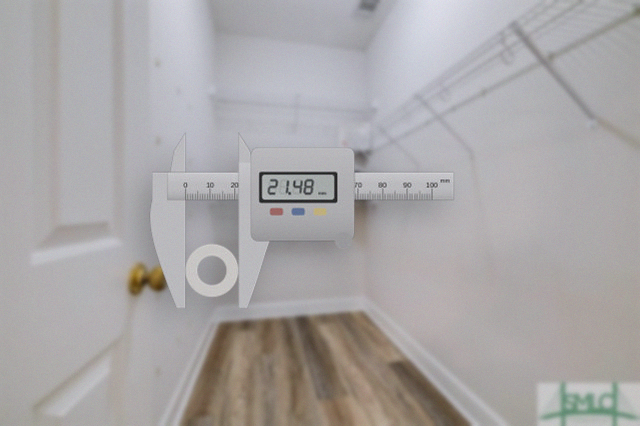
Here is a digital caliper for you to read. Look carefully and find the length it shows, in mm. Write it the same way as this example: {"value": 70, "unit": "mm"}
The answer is {"value": 21.48, "unit": "mm"}
